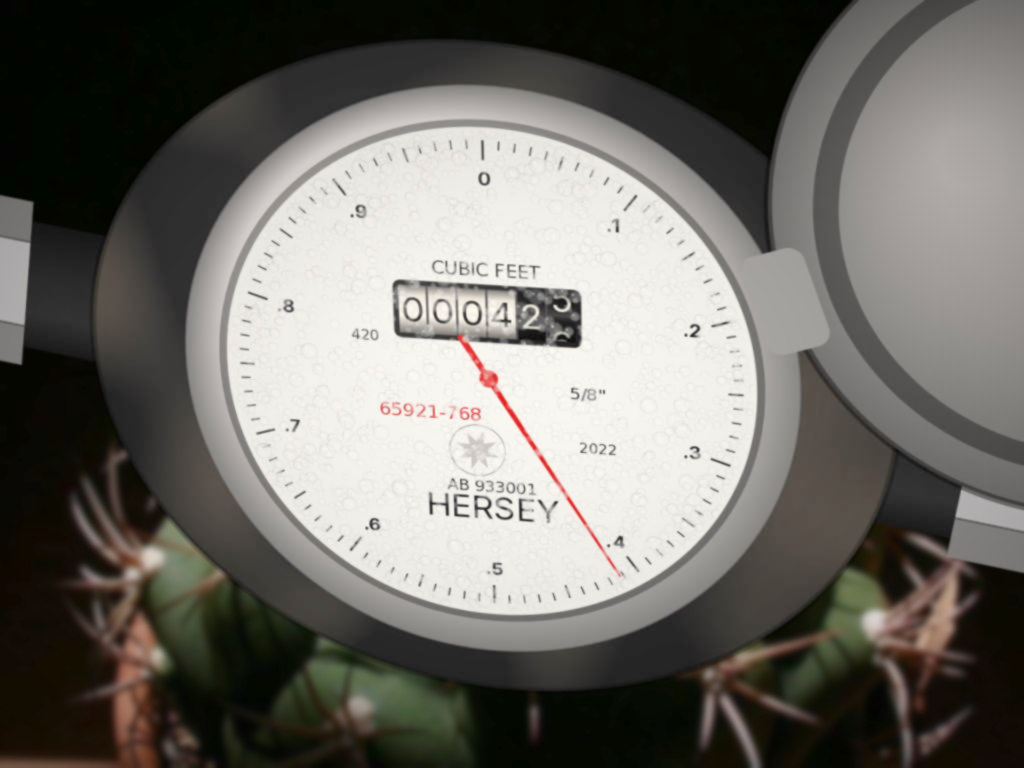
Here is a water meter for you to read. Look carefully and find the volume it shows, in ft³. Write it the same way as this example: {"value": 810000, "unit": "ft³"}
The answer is {"value": 425.41, "unit": "ft³"}
